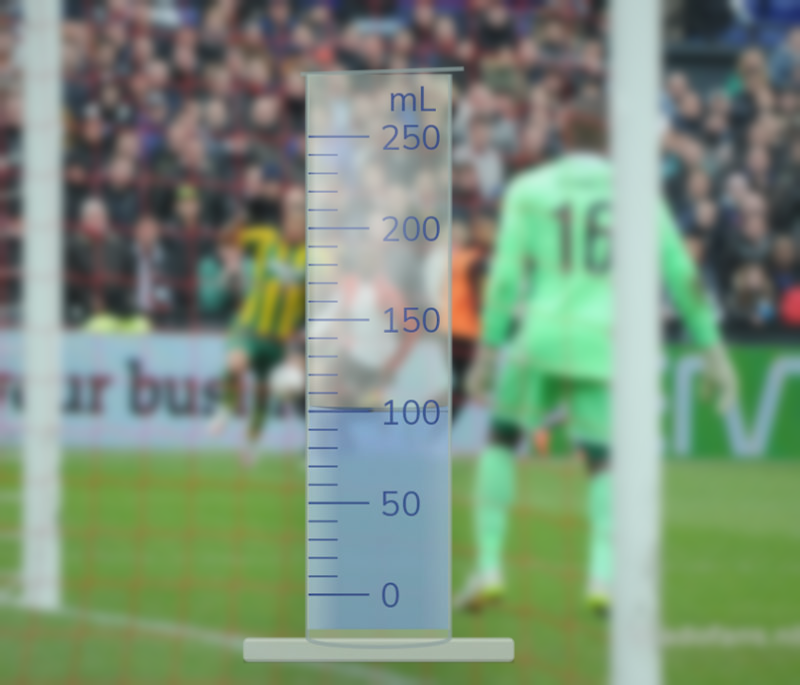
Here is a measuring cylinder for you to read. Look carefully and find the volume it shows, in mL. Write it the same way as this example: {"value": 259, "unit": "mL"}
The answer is {"value": 100, "unit": "mL"}
